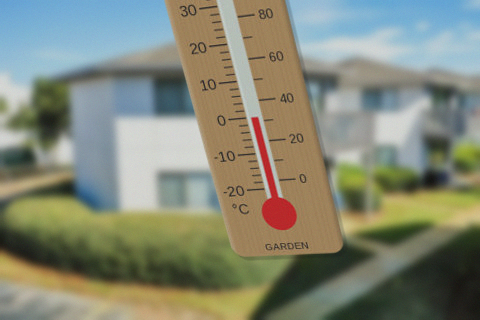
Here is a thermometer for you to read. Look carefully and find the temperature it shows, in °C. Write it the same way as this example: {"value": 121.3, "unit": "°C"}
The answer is {"value": 0, "unit": "°C"}
